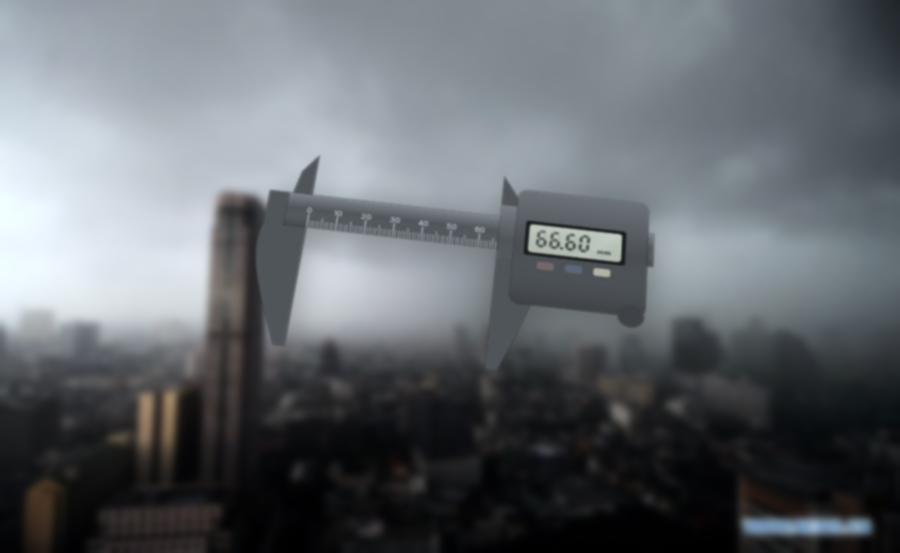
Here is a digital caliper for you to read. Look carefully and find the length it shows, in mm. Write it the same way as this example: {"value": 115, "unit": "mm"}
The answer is {"value": 66.60, "unit": "mm"}
